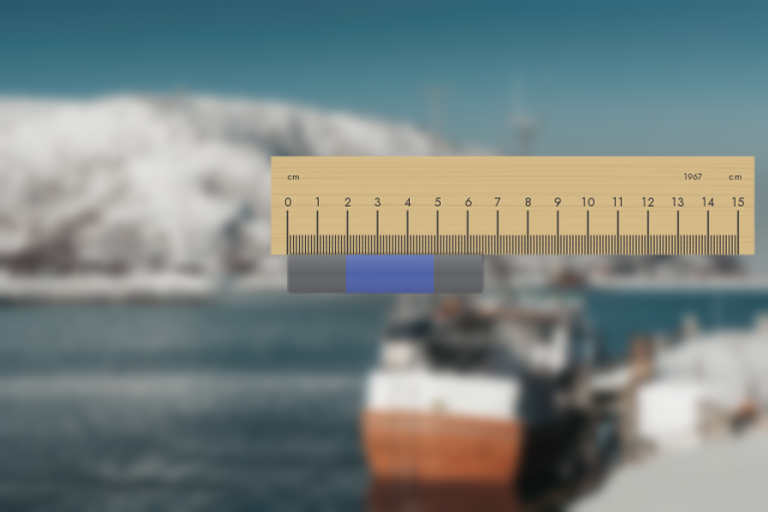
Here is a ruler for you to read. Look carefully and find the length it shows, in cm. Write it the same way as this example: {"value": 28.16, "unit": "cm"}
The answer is {"value": 6.5, "unit": "cm"}
